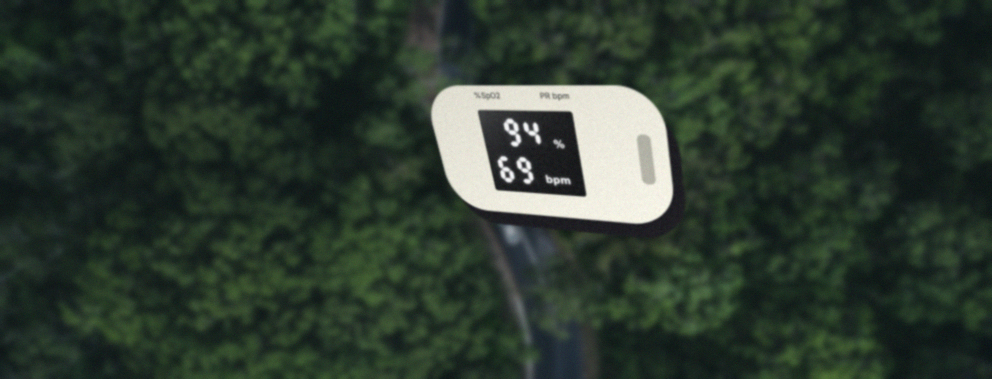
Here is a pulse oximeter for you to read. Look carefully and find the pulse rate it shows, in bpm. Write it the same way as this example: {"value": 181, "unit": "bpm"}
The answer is {"value": 69, "unit": "bpm"}
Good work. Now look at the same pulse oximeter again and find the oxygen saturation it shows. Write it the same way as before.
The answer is {"value": 94, "unit": "%"}
